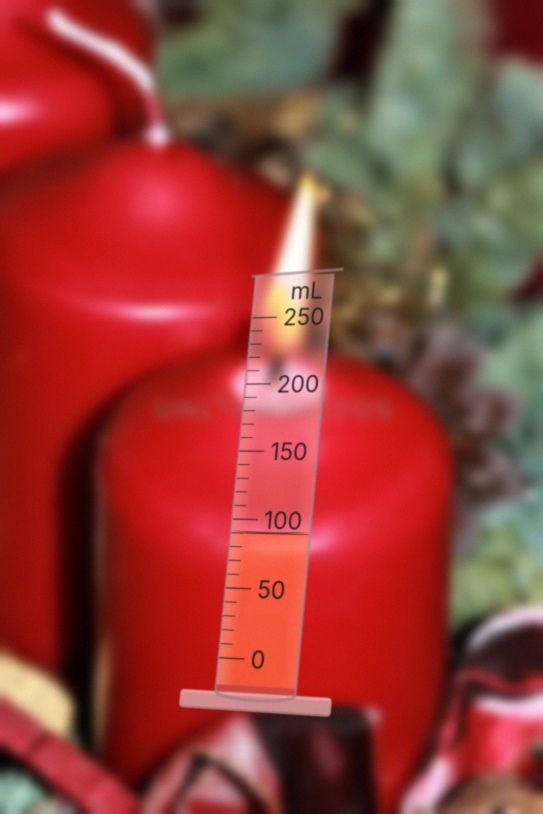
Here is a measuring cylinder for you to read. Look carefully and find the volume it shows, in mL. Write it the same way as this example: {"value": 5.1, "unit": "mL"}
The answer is {"value": 90, "unit": "mL"}
